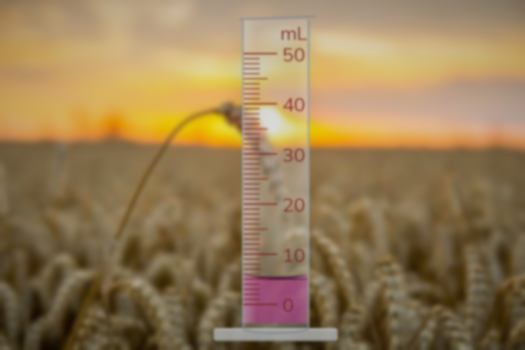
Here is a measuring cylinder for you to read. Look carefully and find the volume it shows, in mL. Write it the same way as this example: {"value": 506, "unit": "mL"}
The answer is {"value": 5, "unit": "mL"}
